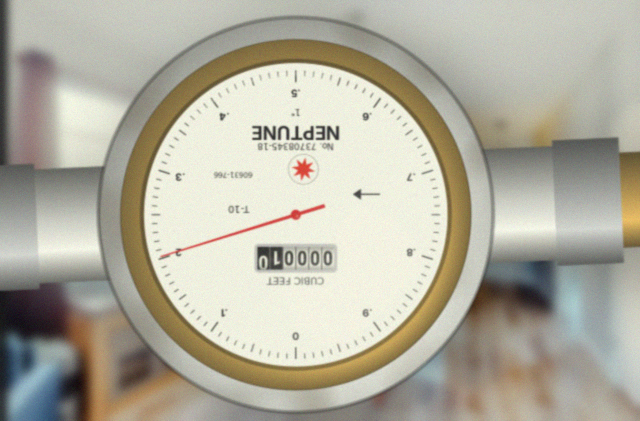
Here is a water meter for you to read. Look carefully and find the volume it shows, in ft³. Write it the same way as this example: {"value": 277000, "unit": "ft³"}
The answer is {"value": 10.20, "unit": "ft³"}
